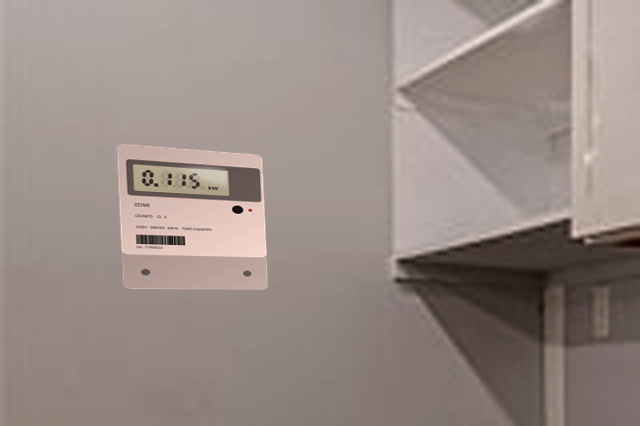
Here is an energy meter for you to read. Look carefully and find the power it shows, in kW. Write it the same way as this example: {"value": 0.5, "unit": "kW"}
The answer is {"value": 0.115, "unit": "kW"}
